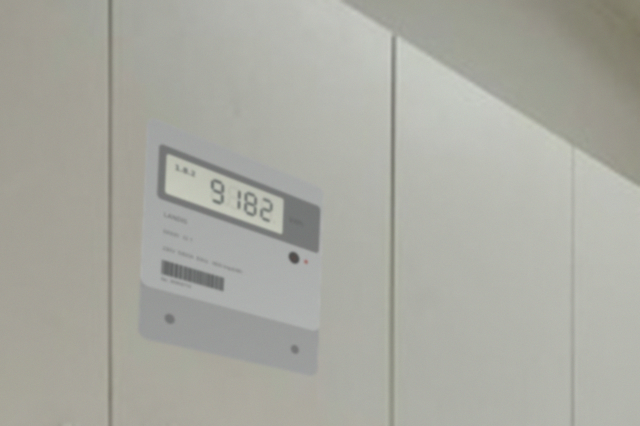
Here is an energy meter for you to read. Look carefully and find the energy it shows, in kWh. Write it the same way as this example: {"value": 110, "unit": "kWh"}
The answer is {"value": 9182, "unit": "kWh"}
